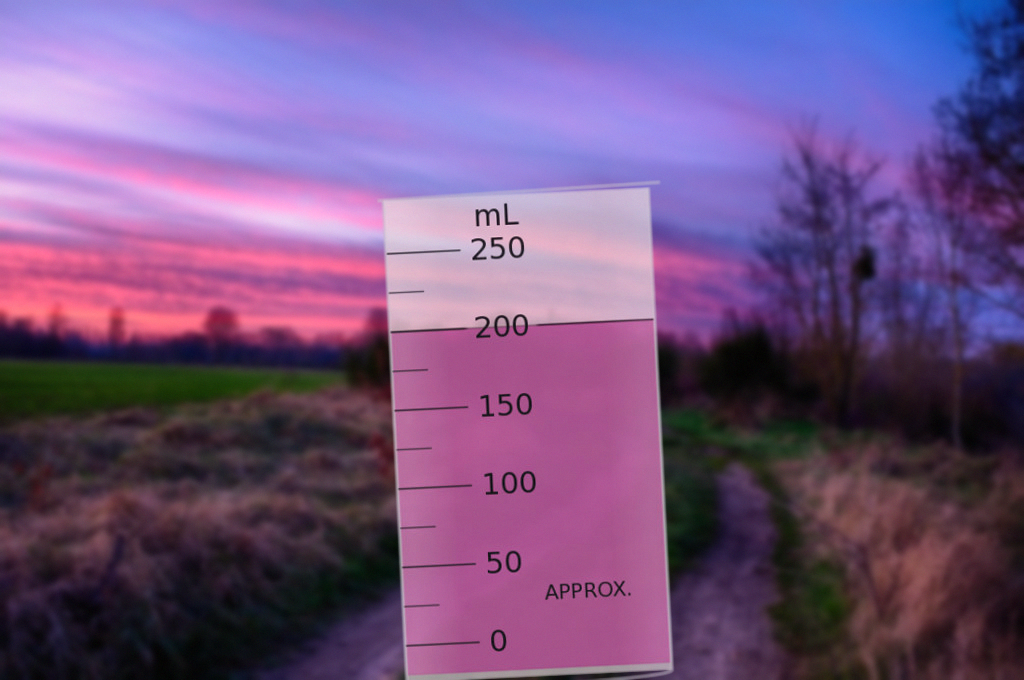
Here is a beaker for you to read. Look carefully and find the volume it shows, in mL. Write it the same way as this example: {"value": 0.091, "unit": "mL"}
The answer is {"value": 200, "unit": "mL"}
